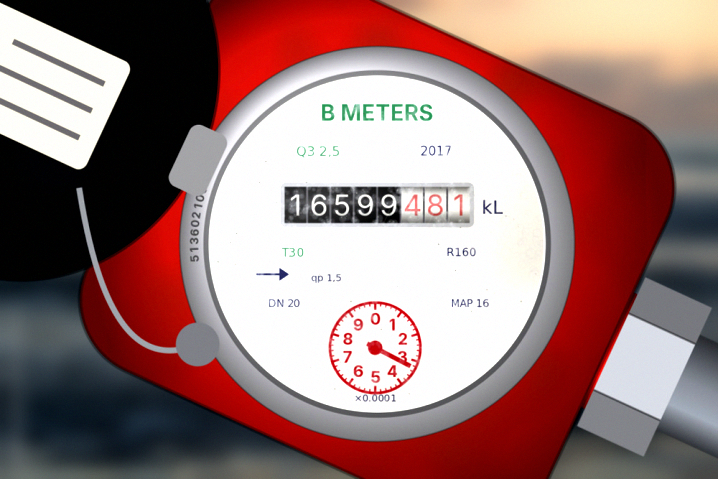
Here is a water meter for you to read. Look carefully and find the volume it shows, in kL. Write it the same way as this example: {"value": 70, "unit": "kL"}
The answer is {"value": 16599.4813, "unit": "kL"}
